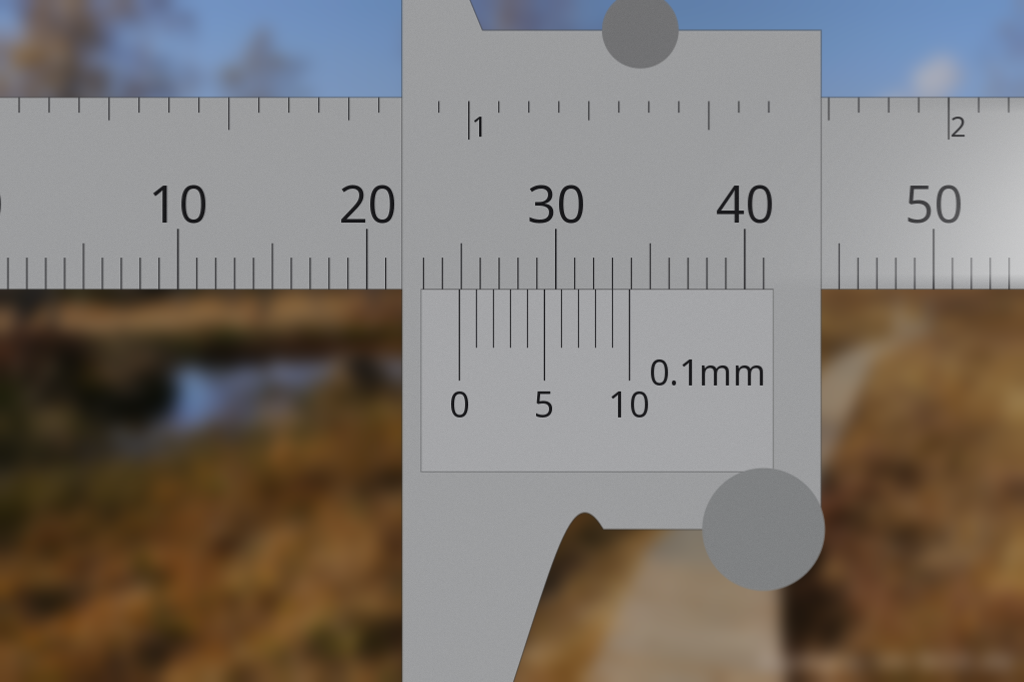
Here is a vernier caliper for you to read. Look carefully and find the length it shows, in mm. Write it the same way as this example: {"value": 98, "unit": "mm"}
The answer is {"value": 24.9, "unit": "mm"}
